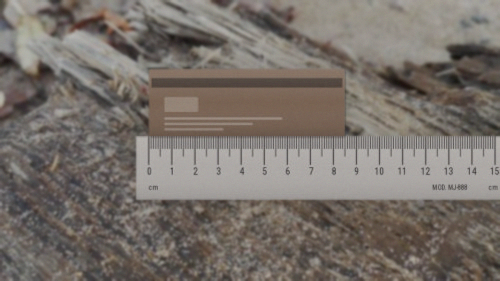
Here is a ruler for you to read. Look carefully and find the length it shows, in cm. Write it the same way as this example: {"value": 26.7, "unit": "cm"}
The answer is {"value": 8.5, "unit": "cm"}
